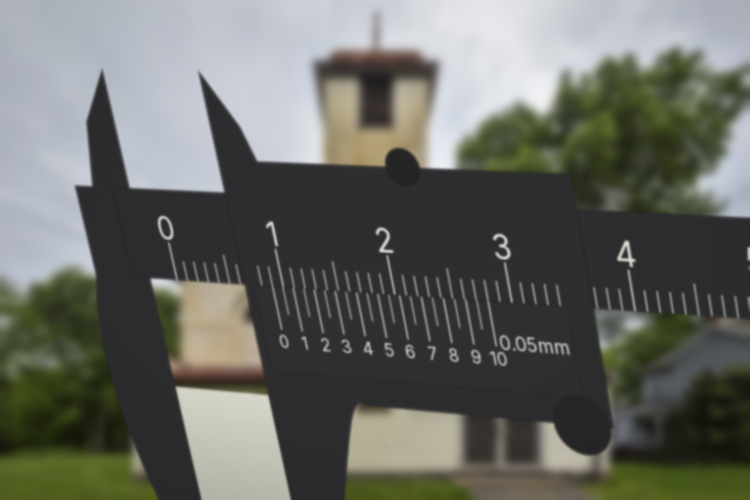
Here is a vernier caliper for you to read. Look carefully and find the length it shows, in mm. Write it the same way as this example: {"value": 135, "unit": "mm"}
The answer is {"value": 9.0, "unit": "mm"}
